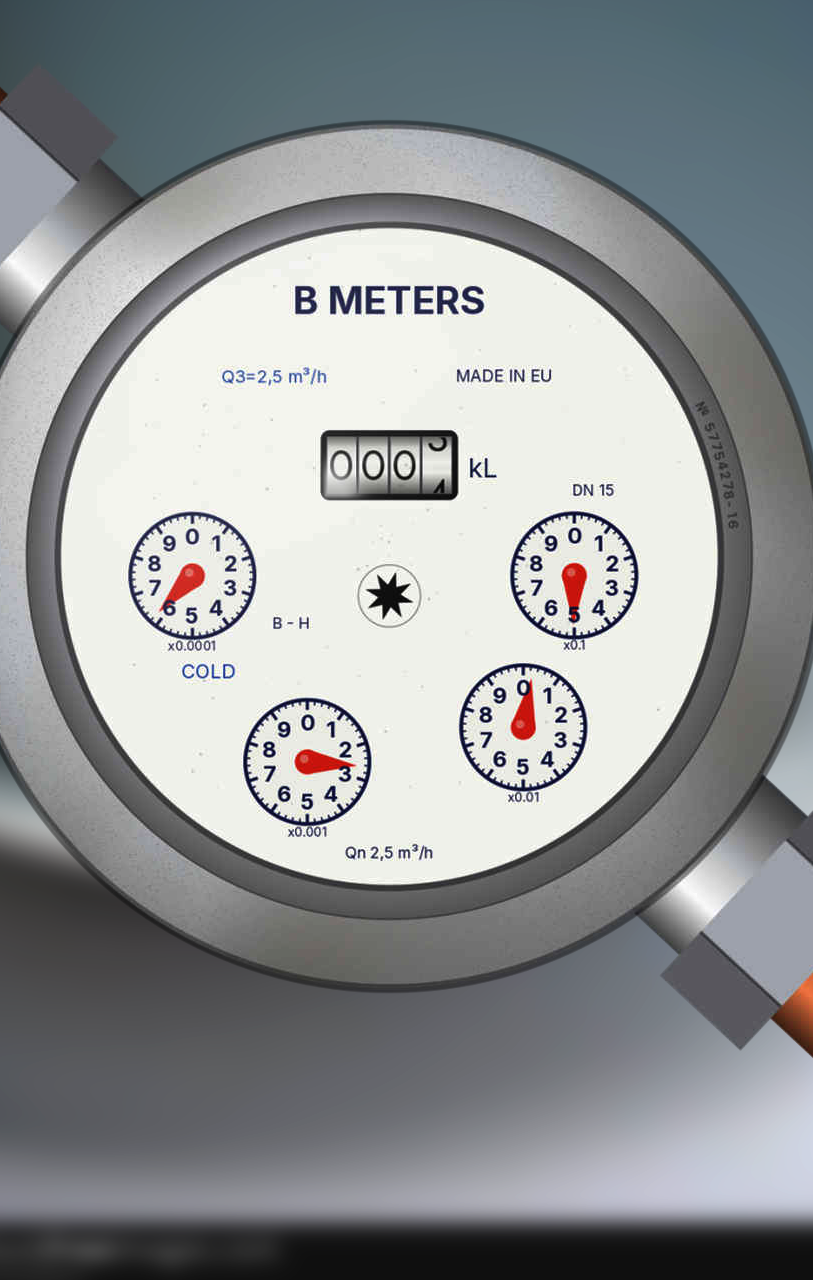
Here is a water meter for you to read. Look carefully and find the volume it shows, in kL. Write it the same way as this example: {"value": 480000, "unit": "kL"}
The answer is {"value": 3.5026, "unit": "kL"}
